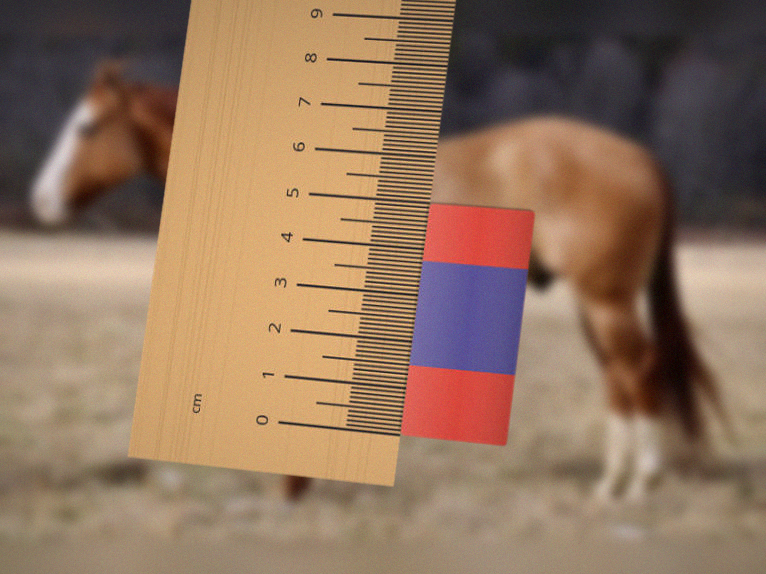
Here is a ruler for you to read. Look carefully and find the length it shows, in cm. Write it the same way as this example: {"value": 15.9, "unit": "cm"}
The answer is {"value": 5, "unit": "cm"}
